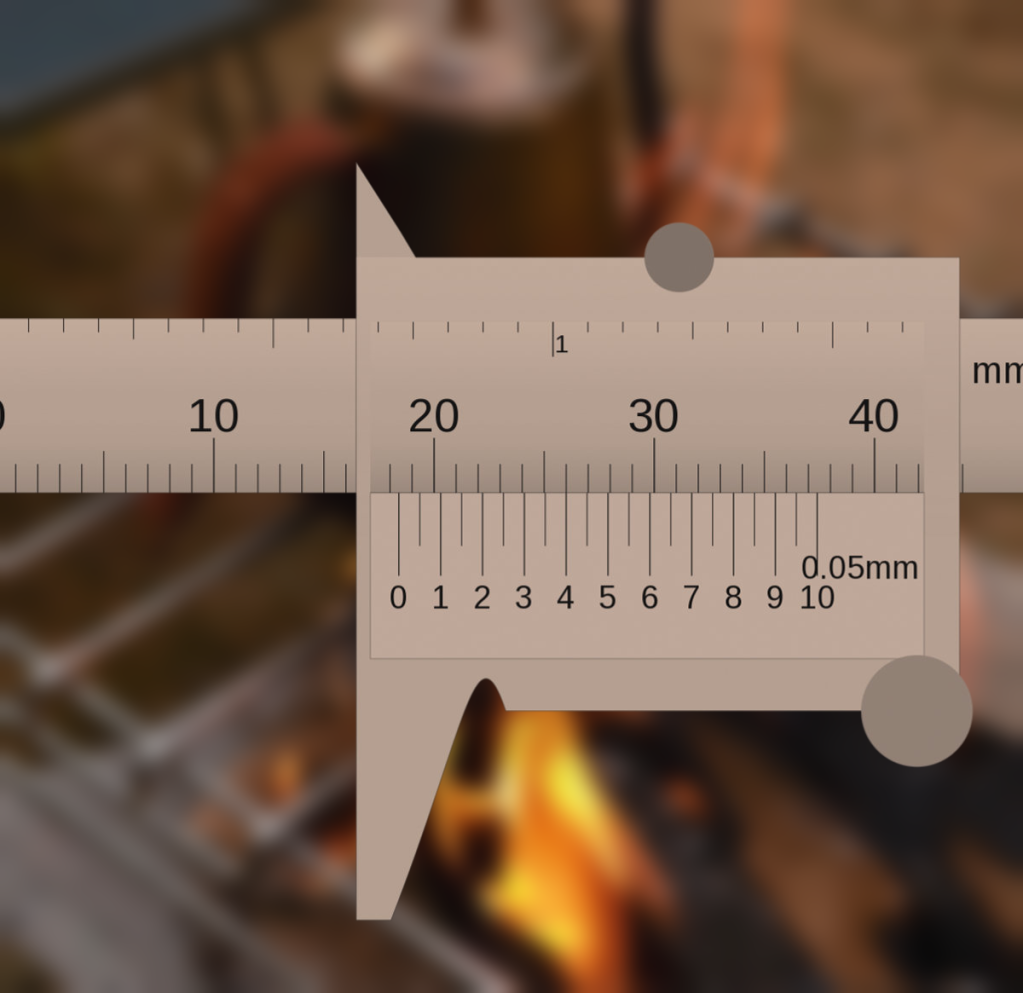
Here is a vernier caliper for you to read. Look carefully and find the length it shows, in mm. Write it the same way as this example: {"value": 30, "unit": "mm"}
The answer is {"value": 18.40, "unit": "mm"}
